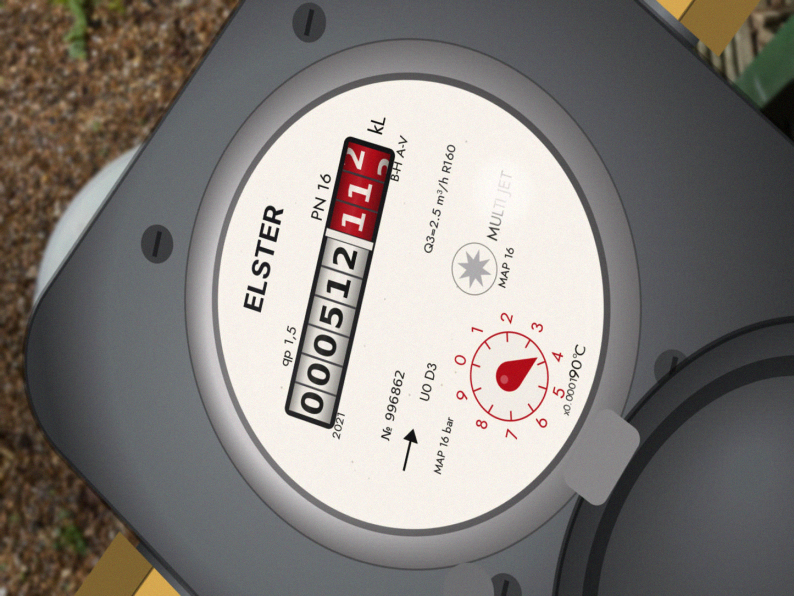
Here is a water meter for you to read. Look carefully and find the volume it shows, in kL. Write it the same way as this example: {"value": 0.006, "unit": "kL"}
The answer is {"value": 512.1123, "unit": "kL"}
